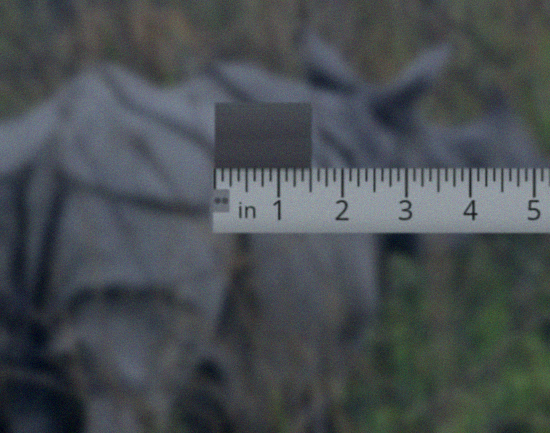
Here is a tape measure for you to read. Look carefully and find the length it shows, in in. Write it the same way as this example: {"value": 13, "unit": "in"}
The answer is {"value": 1.5, "unit": "in"}
